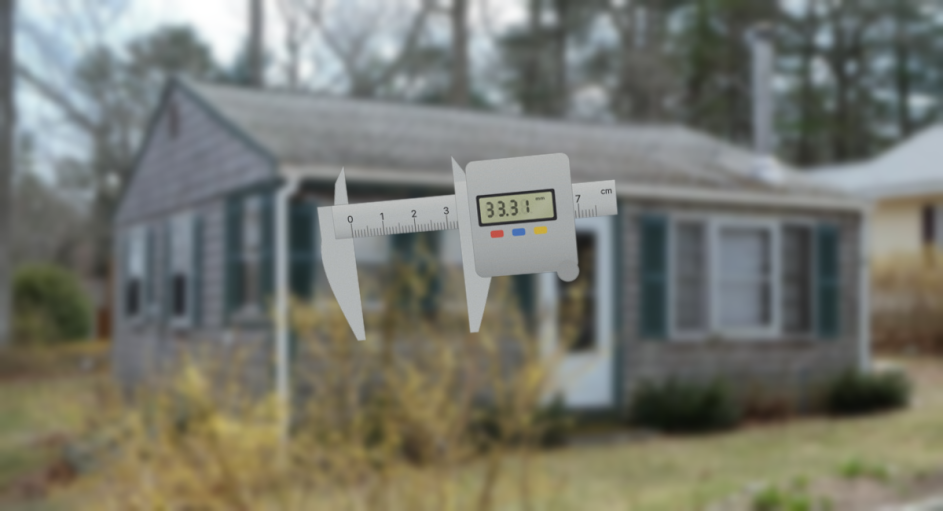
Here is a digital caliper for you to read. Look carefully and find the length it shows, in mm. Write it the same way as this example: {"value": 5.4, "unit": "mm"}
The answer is {"value": 33.31, "unit": "mm"}
